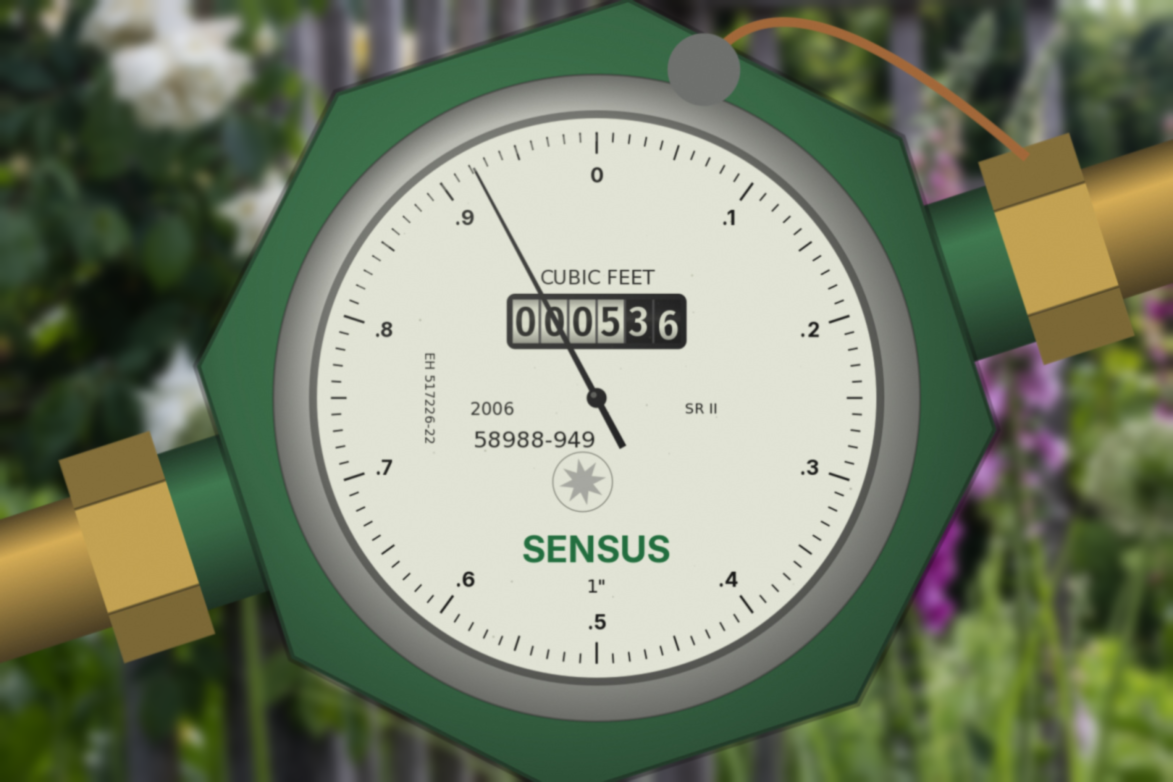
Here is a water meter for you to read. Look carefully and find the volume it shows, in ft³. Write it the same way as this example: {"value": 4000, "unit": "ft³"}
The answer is {"value": 535.92, "unit": "ft³"}
